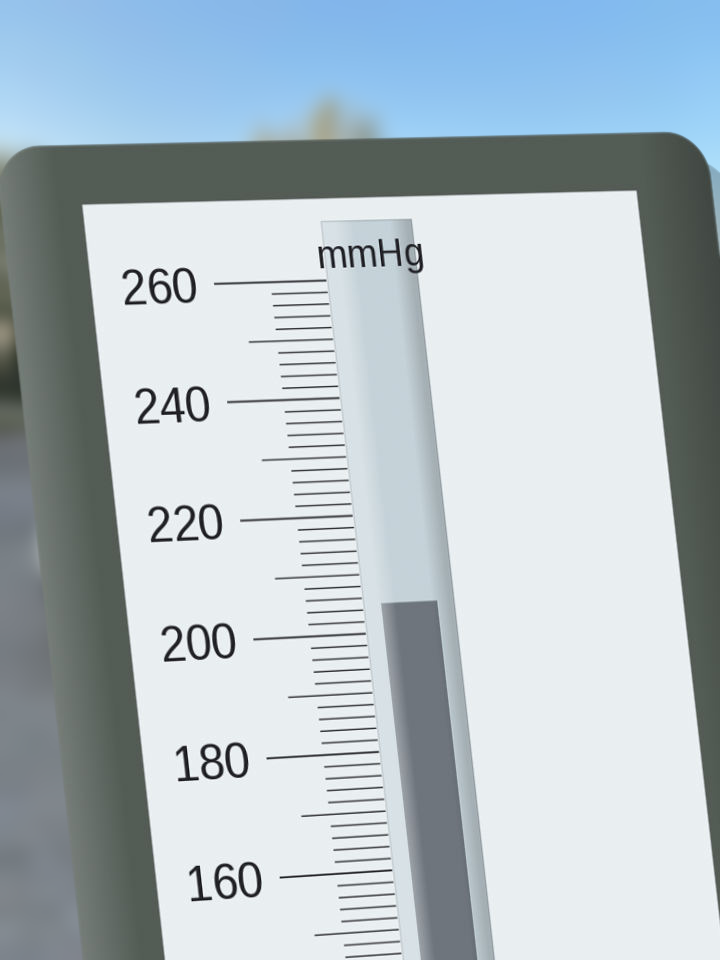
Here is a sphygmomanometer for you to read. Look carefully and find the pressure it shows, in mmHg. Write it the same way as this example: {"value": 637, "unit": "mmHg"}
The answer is {"value": 205, "unit": "mmHg"}
